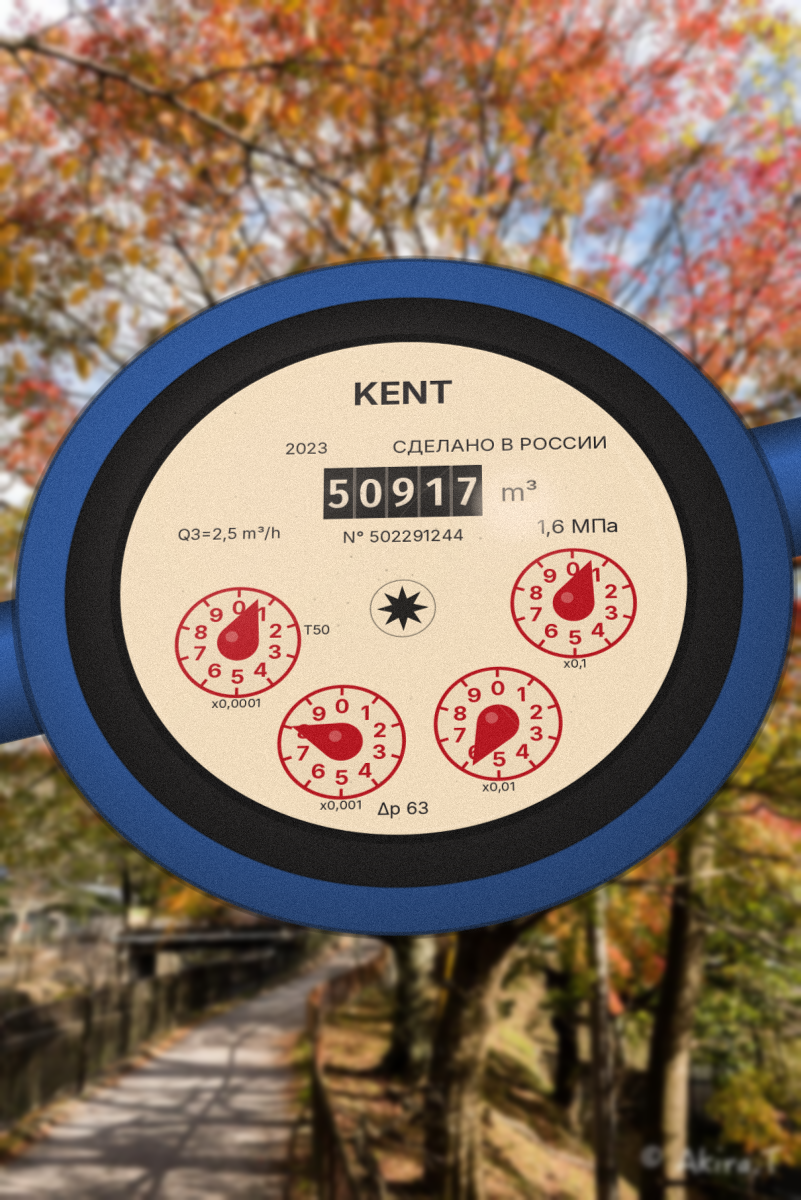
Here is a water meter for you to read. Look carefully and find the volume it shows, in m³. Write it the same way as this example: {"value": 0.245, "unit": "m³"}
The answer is {"value": 50917.0580, "unit": "m³"}
